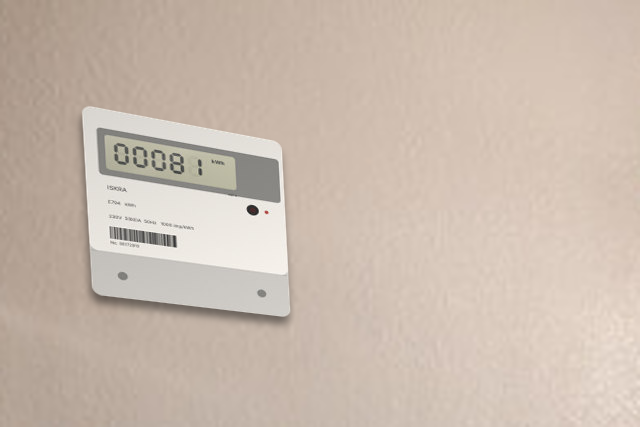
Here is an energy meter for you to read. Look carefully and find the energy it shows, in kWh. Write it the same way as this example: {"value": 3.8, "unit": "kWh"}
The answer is {"value": 81, "unit": "kWh"}
